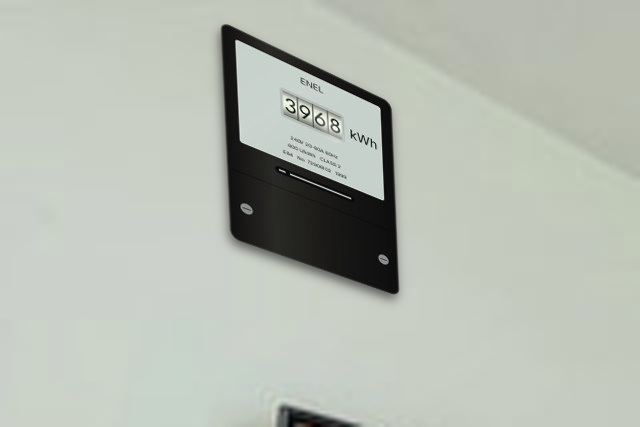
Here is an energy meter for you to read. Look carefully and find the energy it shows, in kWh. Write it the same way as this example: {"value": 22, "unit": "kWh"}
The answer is {"value": 3968, "unit": "kWh"}
